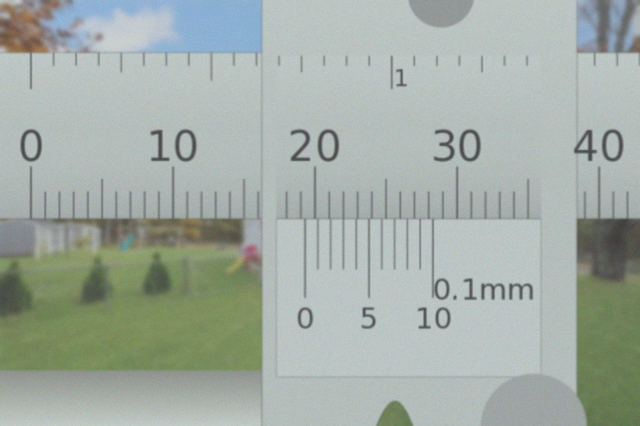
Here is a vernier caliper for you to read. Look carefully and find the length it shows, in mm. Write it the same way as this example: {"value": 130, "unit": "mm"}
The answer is {"value": 19.3, "unit": "mm"}
